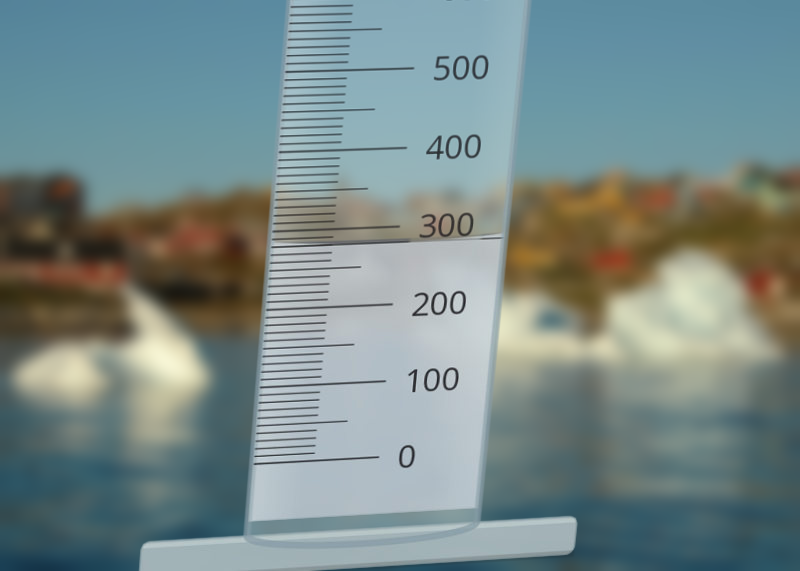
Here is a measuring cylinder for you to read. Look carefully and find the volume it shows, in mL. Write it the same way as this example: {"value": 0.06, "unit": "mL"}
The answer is {"value": 280, "unit": "mL"}
